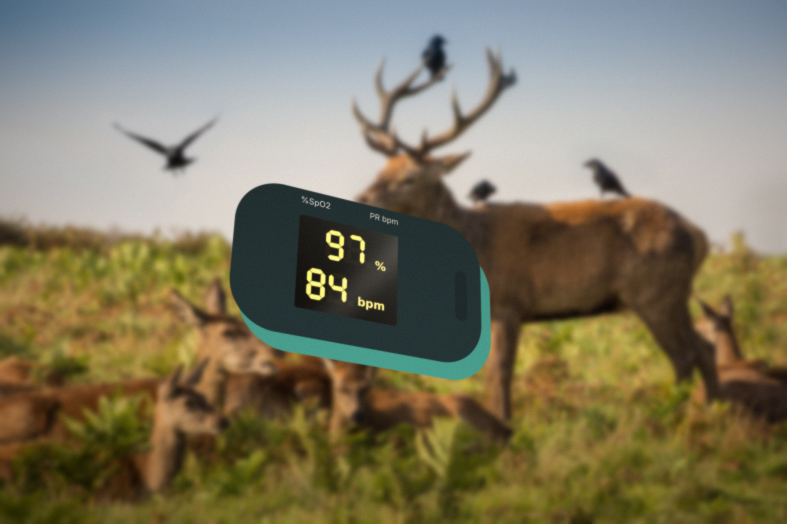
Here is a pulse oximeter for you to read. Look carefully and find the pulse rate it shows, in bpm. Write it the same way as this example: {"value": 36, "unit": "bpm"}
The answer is {"value": 84, "unit": "bpm"}
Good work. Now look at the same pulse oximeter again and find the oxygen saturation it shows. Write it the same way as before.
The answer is {"value": 97, "unit": "%"}
